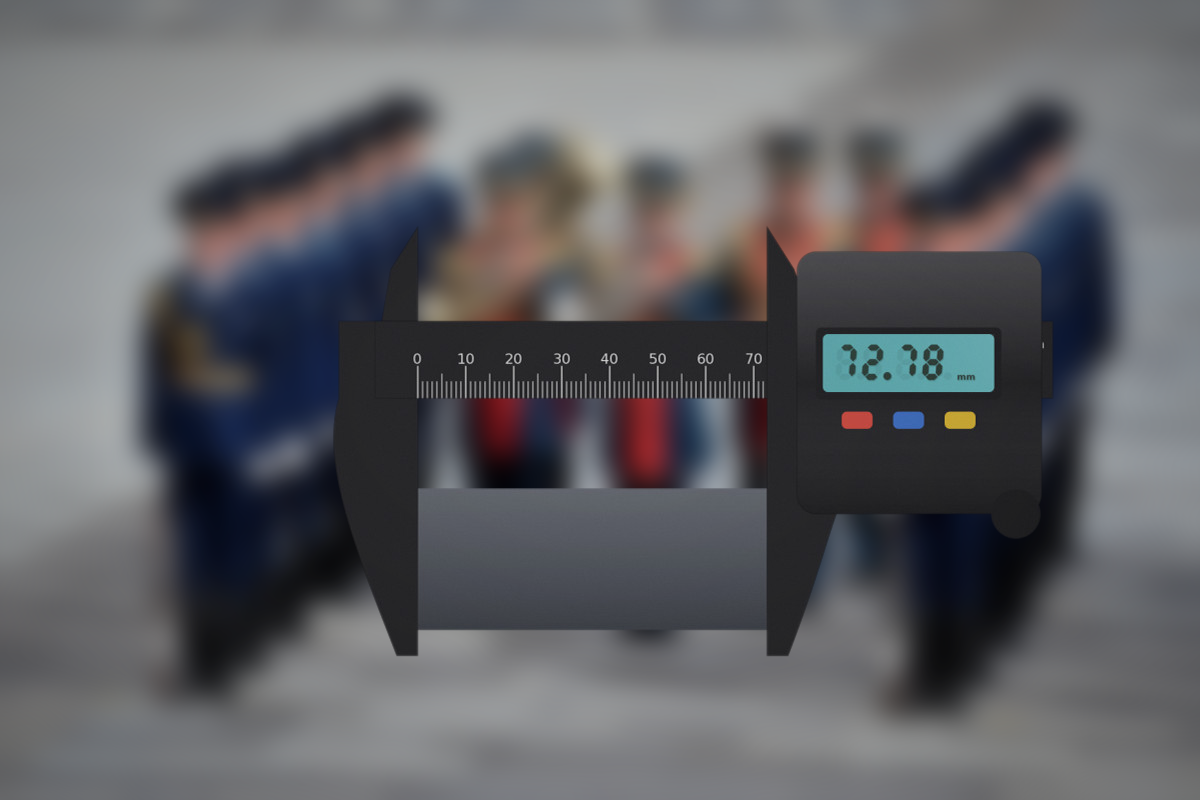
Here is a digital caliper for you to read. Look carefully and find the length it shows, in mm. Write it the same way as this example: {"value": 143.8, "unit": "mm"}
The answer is {"value": 72.78, "unit": "mm"}
